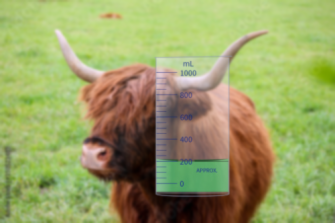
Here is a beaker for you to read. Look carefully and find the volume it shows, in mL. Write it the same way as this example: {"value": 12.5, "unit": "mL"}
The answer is {"value": 200, "unit": "mL"}
